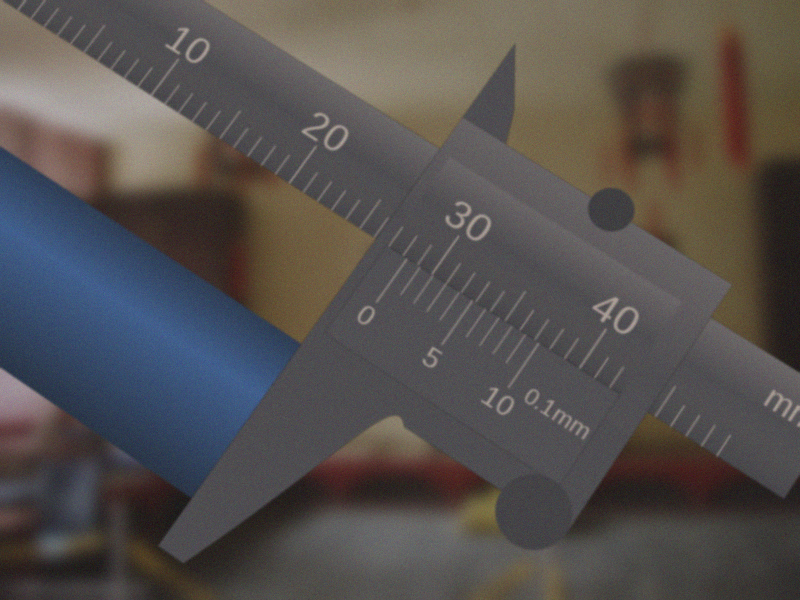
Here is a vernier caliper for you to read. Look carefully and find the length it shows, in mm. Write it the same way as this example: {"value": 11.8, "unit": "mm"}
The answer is {"value": 28.3, "unit": "mm"}
